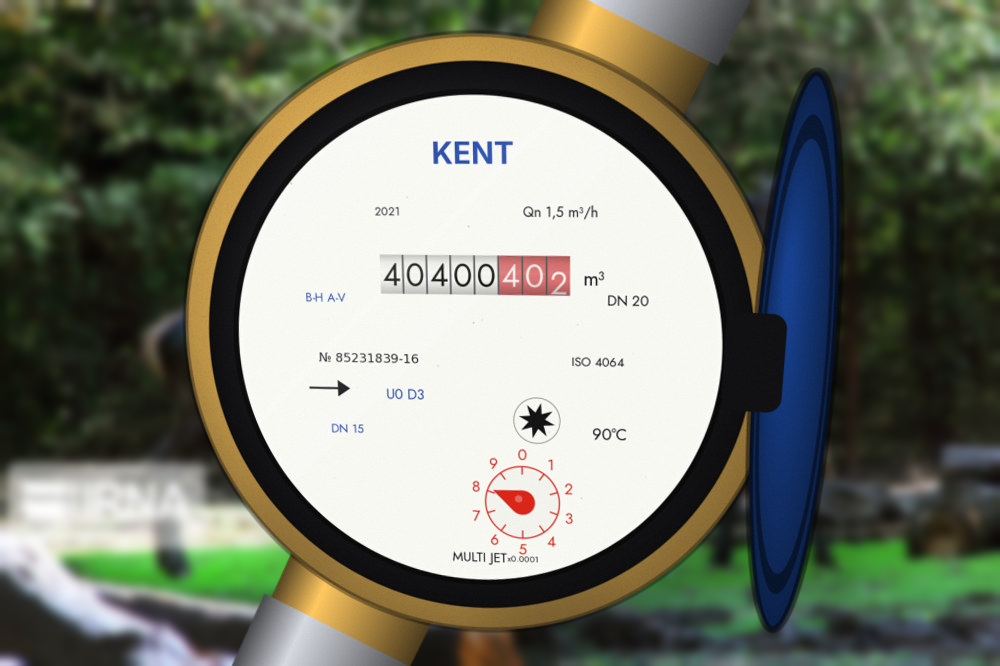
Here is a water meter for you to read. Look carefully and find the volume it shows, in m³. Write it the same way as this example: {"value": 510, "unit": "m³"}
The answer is {"value": 40400.4018, "unit": "m³"}
